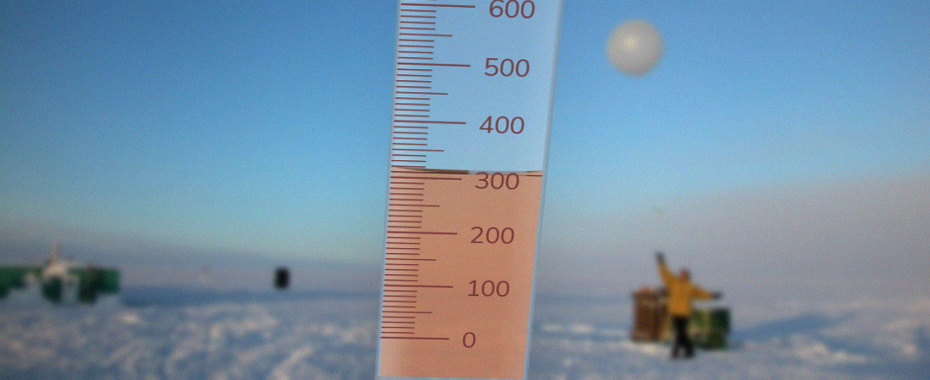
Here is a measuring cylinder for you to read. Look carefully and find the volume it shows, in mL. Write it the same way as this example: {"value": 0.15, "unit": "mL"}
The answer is {"value": 310, "unit": "mL"}
